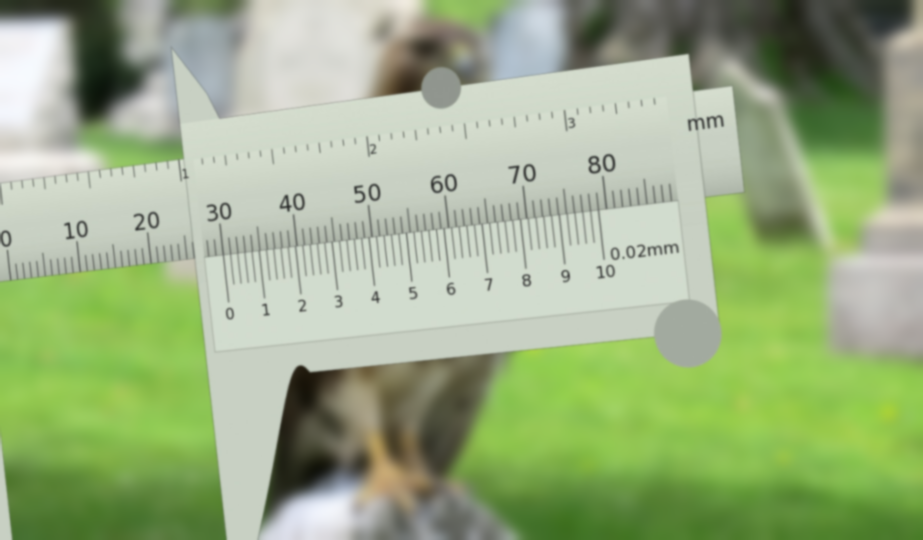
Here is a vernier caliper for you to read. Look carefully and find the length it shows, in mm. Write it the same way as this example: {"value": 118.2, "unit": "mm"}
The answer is {"value": 30.0, "unit": "mm"}
